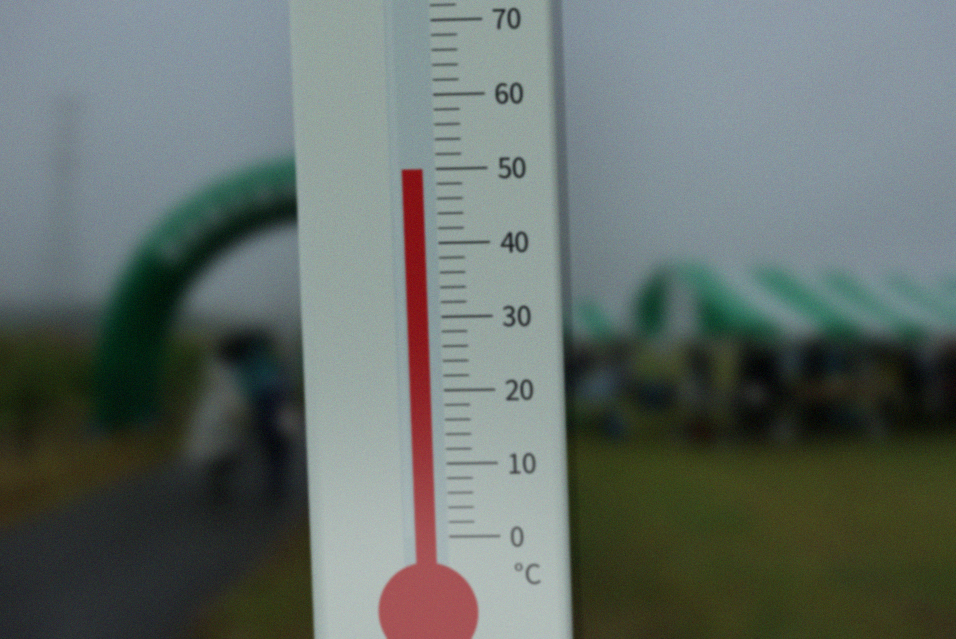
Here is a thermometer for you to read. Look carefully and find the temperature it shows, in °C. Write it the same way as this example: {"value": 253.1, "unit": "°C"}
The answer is {"value": 50, "unit": "°C"}
